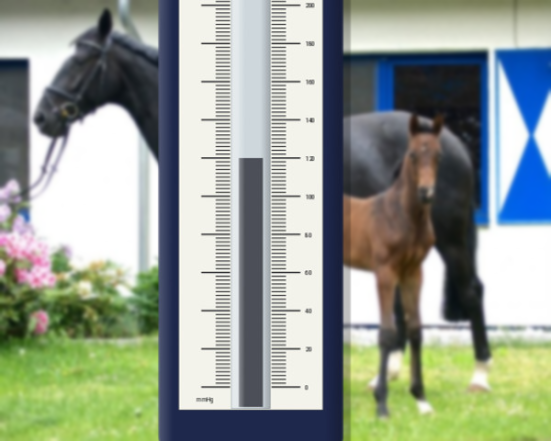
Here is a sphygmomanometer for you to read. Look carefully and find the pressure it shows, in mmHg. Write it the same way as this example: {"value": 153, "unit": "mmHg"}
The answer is {"value": 120, "unit": "mmHg"}
